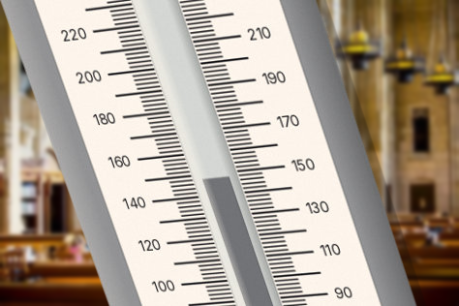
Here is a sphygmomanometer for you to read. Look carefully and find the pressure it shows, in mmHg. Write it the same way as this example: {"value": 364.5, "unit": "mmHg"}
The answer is {"value": 148, "unit": "mmHg"}
